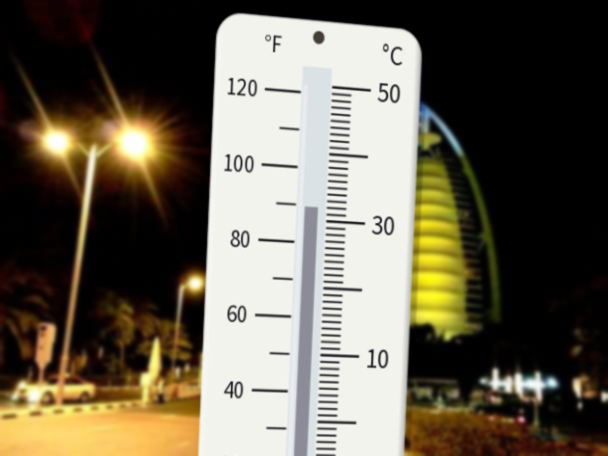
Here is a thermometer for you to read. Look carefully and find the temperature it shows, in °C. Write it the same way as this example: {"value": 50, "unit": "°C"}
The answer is {"value": 32, "unit": "°C"}
